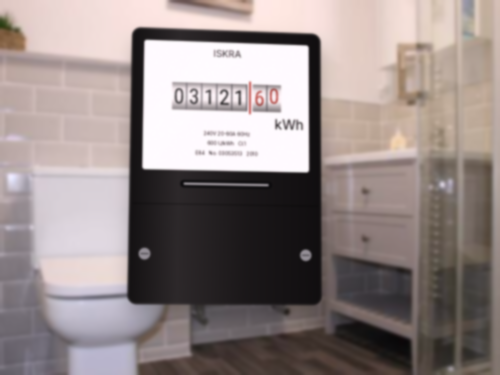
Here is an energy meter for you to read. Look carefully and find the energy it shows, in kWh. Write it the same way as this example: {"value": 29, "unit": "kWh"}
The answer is {"value": 3121.60, "unit": "kWh"}
